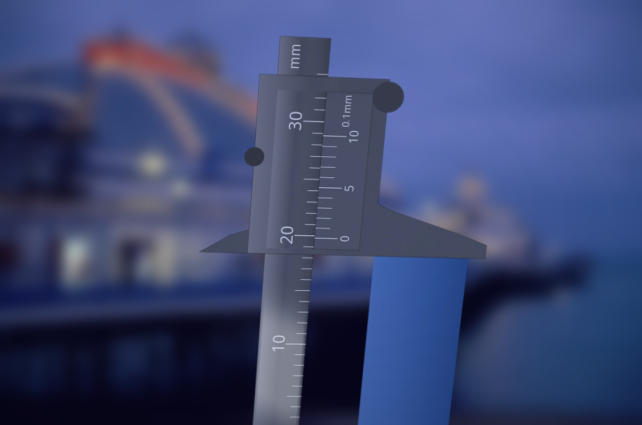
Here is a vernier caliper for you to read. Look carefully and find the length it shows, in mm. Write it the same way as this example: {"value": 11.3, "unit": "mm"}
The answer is {"value": 19.8, "unit": "mm"}
